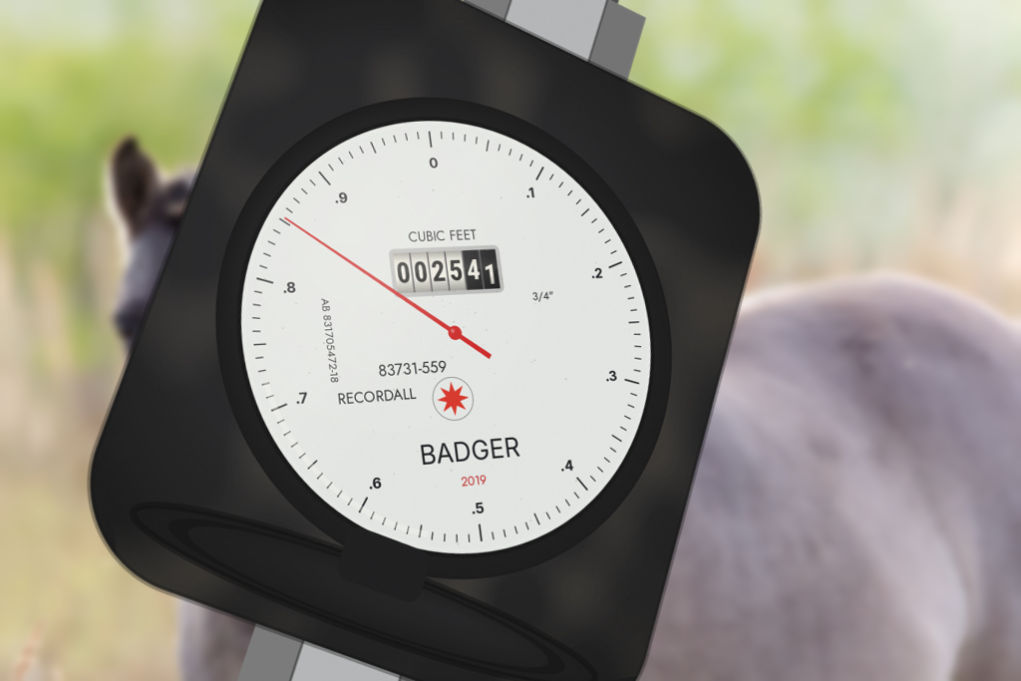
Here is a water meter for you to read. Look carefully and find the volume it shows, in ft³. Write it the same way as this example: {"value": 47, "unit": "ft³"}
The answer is {"value": 2540.85, "unit": "ft³"}
